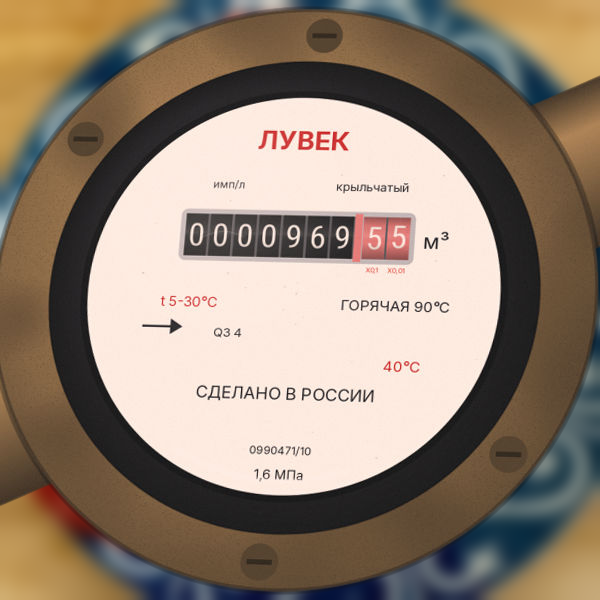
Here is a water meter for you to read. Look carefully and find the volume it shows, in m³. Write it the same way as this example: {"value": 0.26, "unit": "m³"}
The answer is {"value": 969.55, "unit": "m³"}
